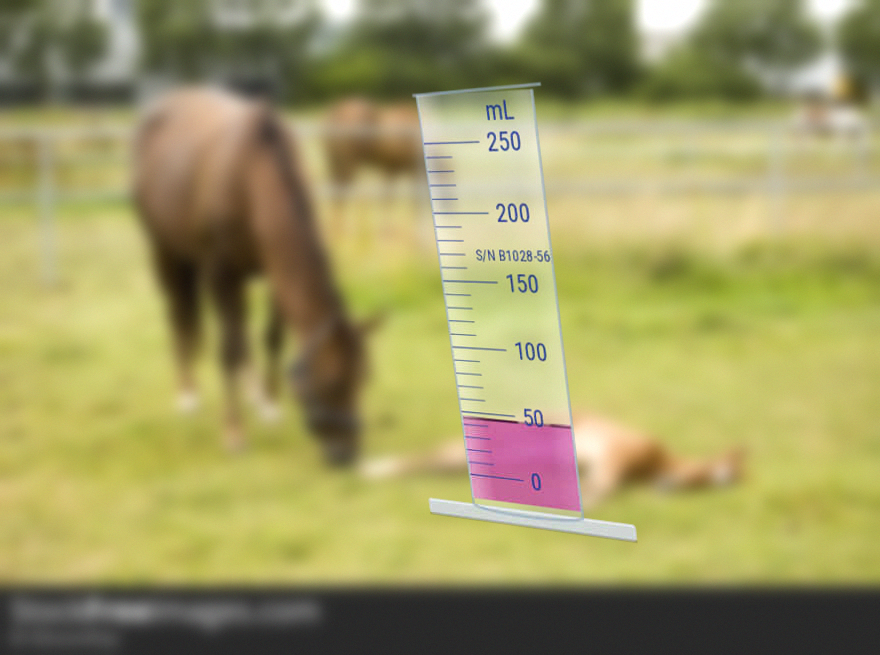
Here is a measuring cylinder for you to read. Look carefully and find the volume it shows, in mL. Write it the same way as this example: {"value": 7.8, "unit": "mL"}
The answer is {"value": 45, "unit": "mL"}
